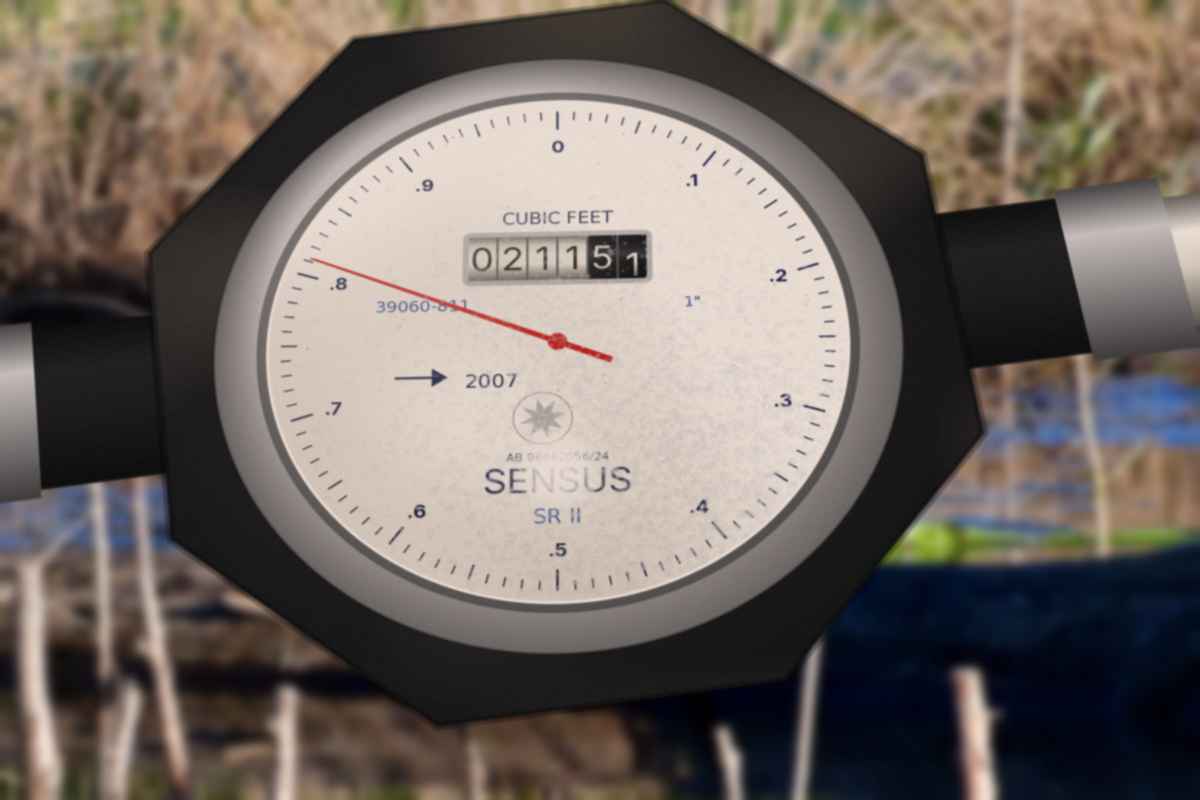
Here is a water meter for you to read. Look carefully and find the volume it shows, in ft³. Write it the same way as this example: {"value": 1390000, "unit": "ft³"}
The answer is {"value": 21150.81, "unit": "ft³"}
